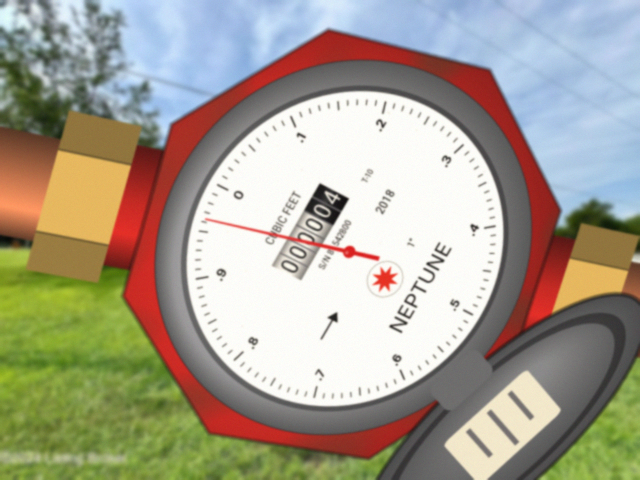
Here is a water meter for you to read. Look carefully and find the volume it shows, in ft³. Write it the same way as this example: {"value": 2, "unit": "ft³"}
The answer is {"value": 3.96, "unit": "ft³"}
